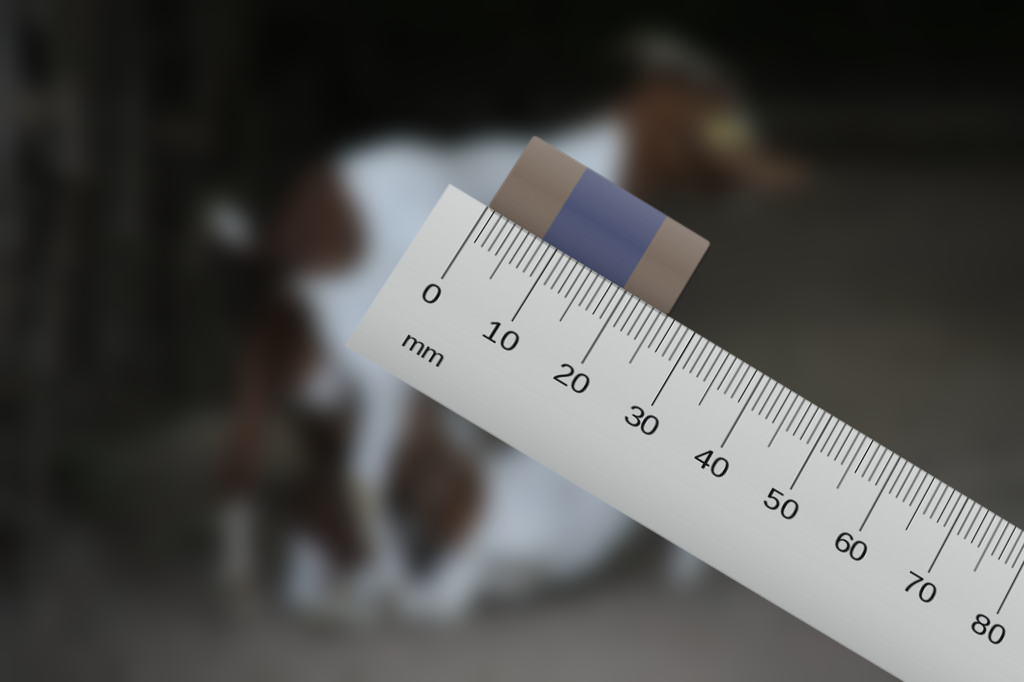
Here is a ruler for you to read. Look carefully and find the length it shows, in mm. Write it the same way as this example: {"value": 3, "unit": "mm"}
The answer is {"value": 26, "unit": "mm"}
